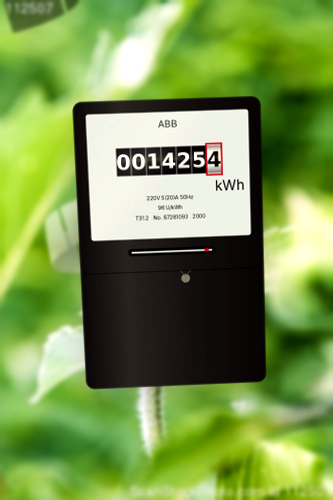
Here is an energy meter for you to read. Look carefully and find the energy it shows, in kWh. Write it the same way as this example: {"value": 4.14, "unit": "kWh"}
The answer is {"value": 1425.4, "unit": "kWh"}
